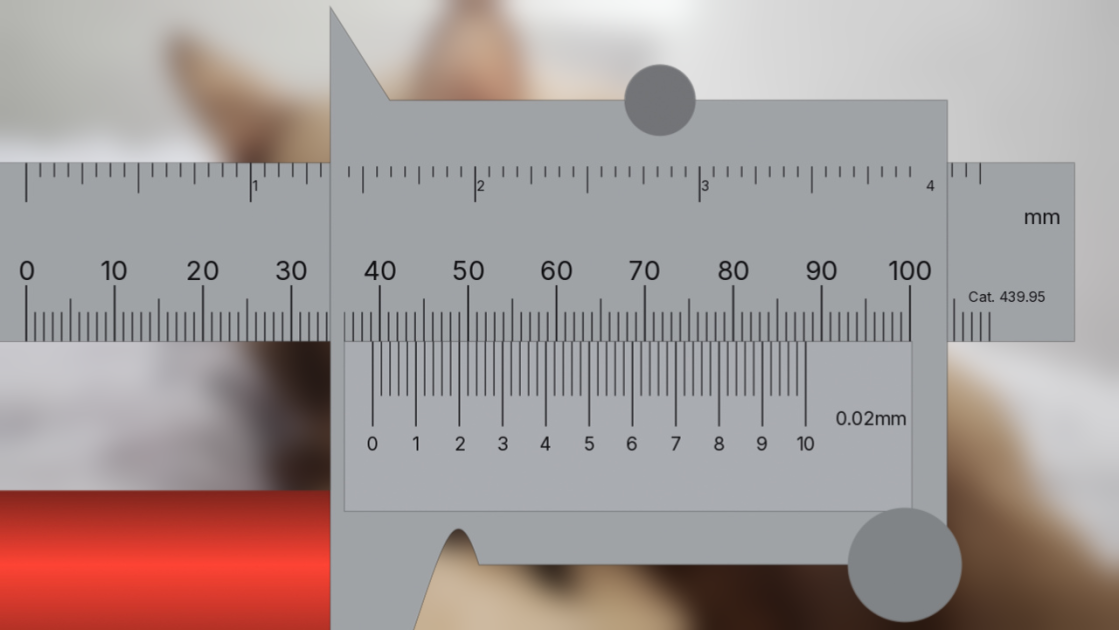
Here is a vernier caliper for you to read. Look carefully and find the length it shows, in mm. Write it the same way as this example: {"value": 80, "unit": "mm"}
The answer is {"value": 39.2, "unit": "mm"}
